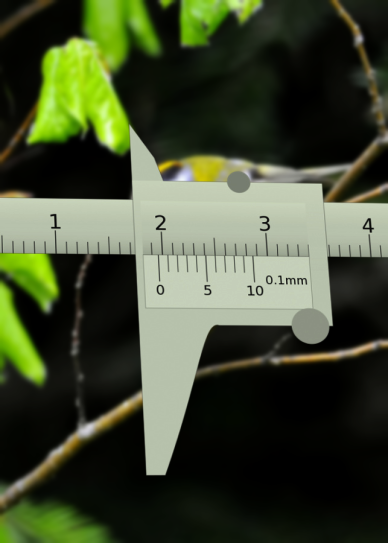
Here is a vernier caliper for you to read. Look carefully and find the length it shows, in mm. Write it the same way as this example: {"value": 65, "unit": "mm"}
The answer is {"value": 19.6, "unit": "mm"}
